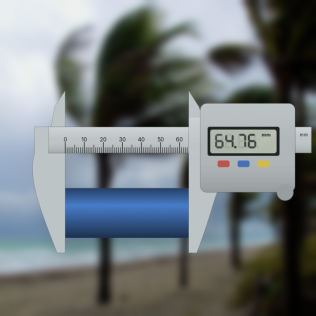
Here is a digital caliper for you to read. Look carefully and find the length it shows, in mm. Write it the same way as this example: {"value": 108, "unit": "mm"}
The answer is {"value": 64.76, "unit": "mm"}
